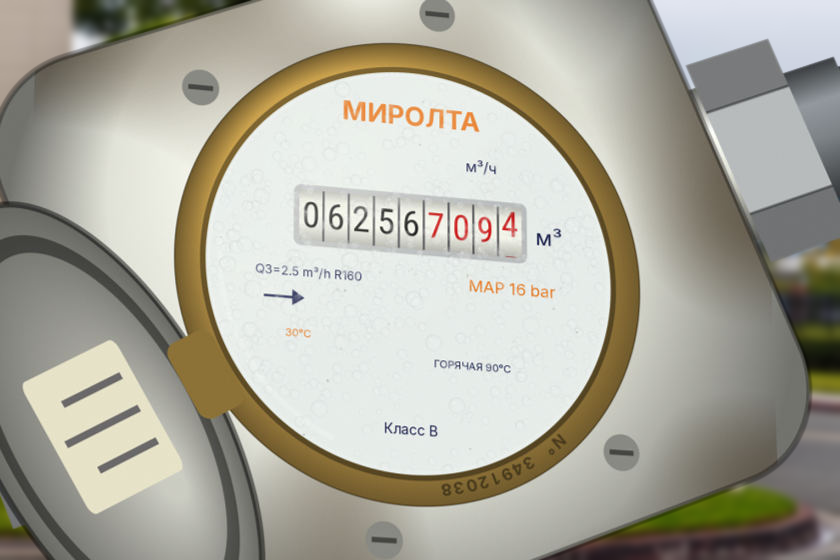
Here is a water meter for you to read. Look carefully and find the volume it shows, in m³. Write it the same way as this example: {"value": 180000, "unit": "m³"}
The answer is {"value": 6256.7094, "unit": "m³"}
